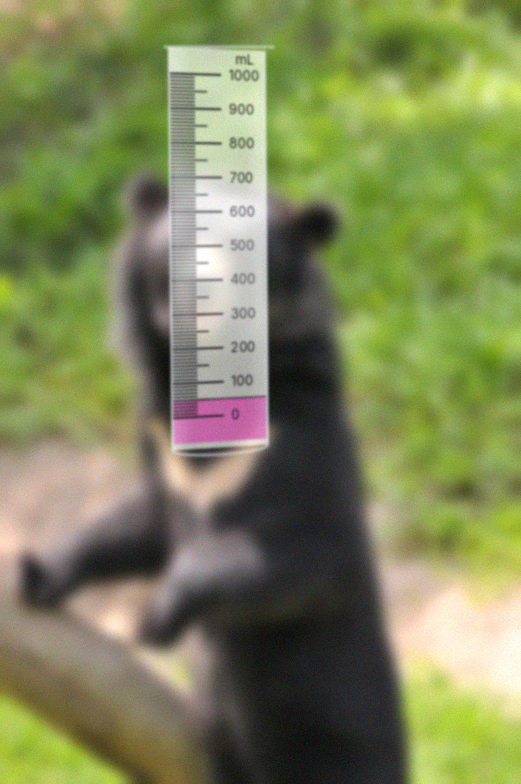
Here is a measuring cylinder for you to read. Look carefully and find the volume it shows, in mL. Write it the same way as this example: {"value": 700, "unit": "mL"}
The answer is {"value": 50, "unit": "mL"}
